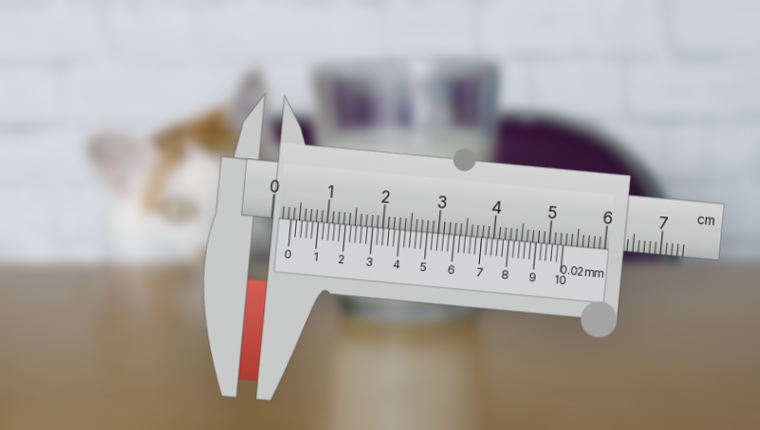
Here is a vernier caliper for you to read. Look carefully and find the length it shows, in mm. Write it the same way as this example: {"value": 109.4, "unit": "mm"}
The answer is {"value": 3.5, "unit": "mm"}
